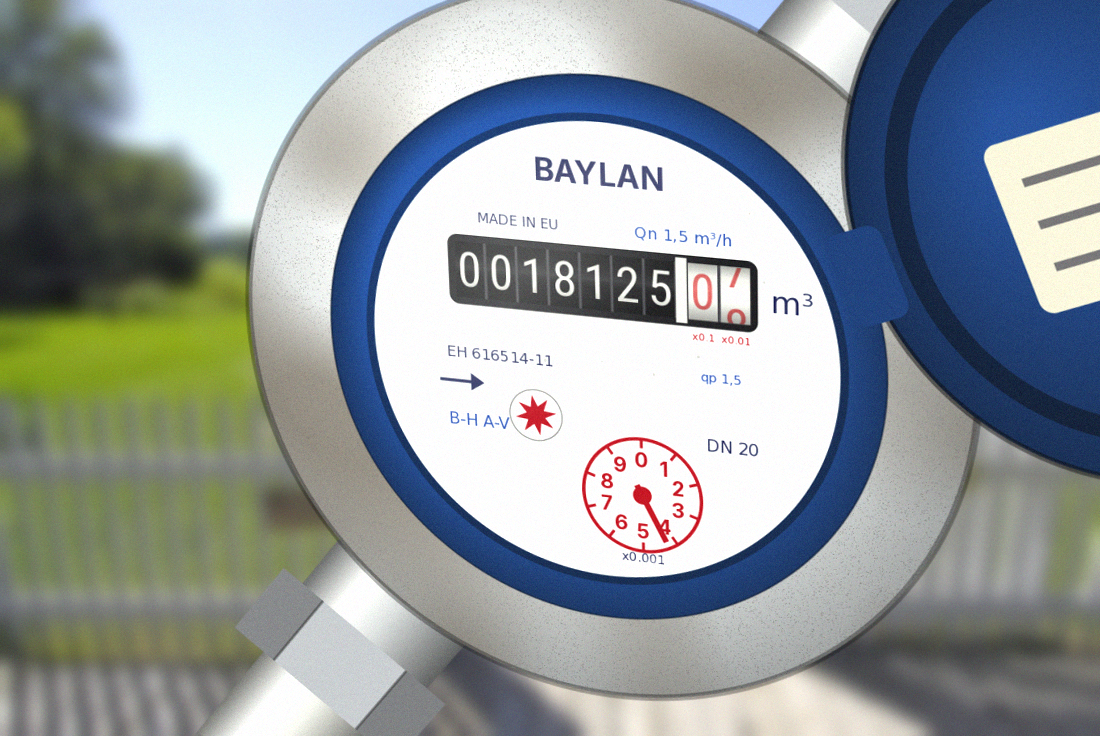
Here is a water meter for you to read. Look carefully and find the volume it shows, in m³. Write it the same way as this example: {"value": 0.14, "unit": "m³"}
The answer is {"value": 18125.074, "unit": "m³"}
